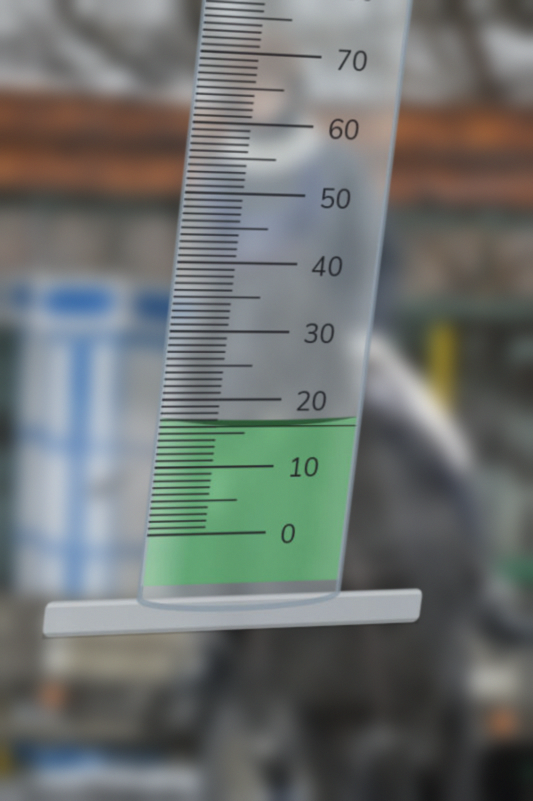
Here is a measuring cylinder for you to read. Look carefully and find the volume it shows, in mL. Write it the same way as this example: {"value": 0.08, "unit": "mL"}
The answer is {"value": 16, "unit": "mL"}
